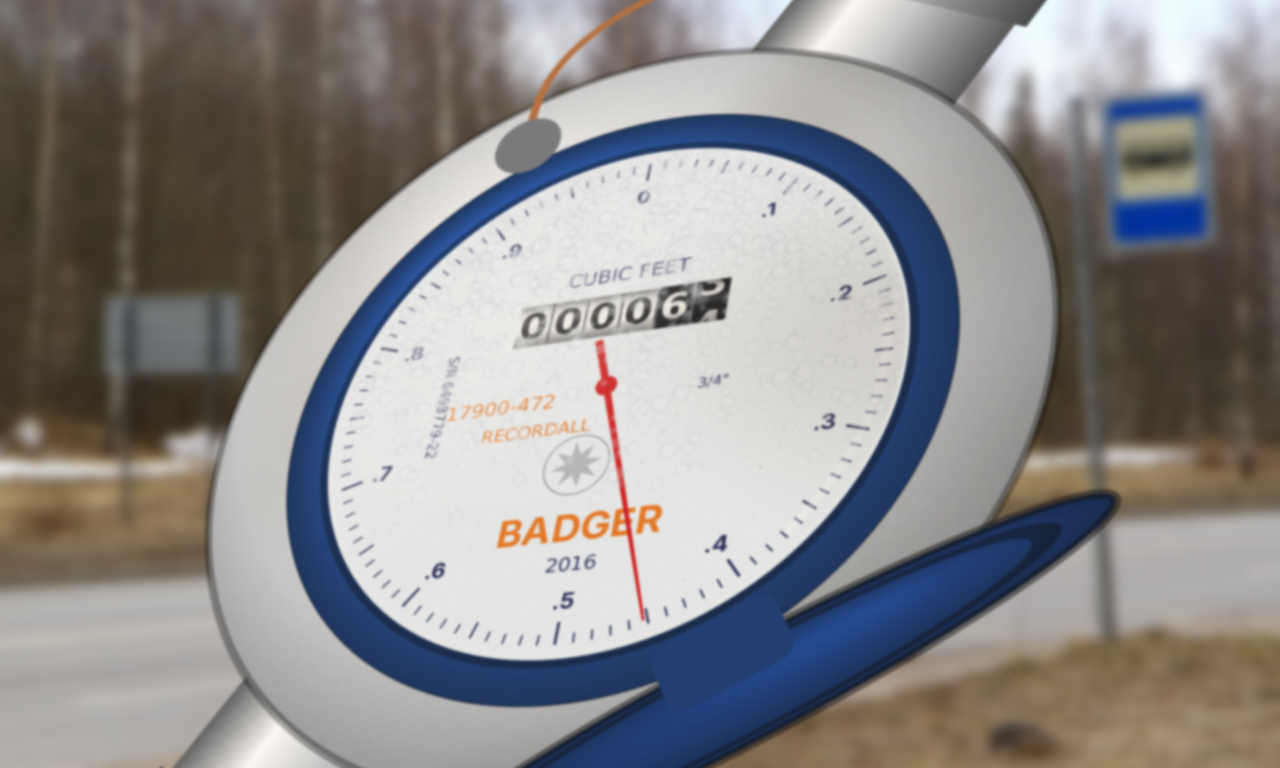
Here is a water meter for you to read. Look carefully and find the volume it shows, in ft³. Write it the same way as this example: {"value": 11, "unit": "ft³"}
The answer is {"value": 63.45, "unit": "ft³"}
